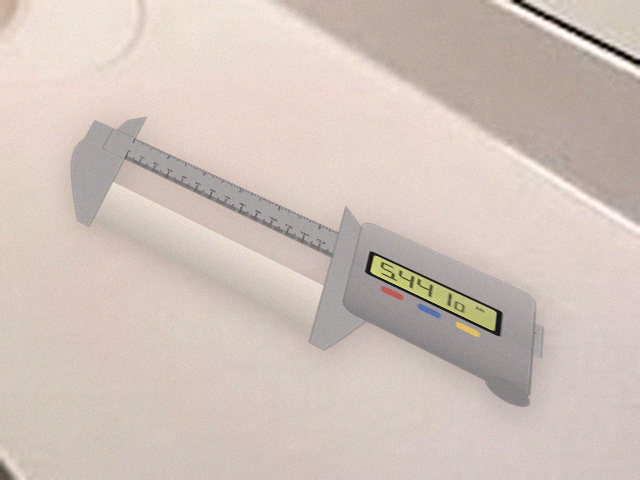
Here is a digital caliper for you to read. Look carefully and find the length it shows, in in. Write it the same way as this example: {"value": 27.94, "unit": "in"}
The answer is {"value": 5.4410, "unit": "in"}
